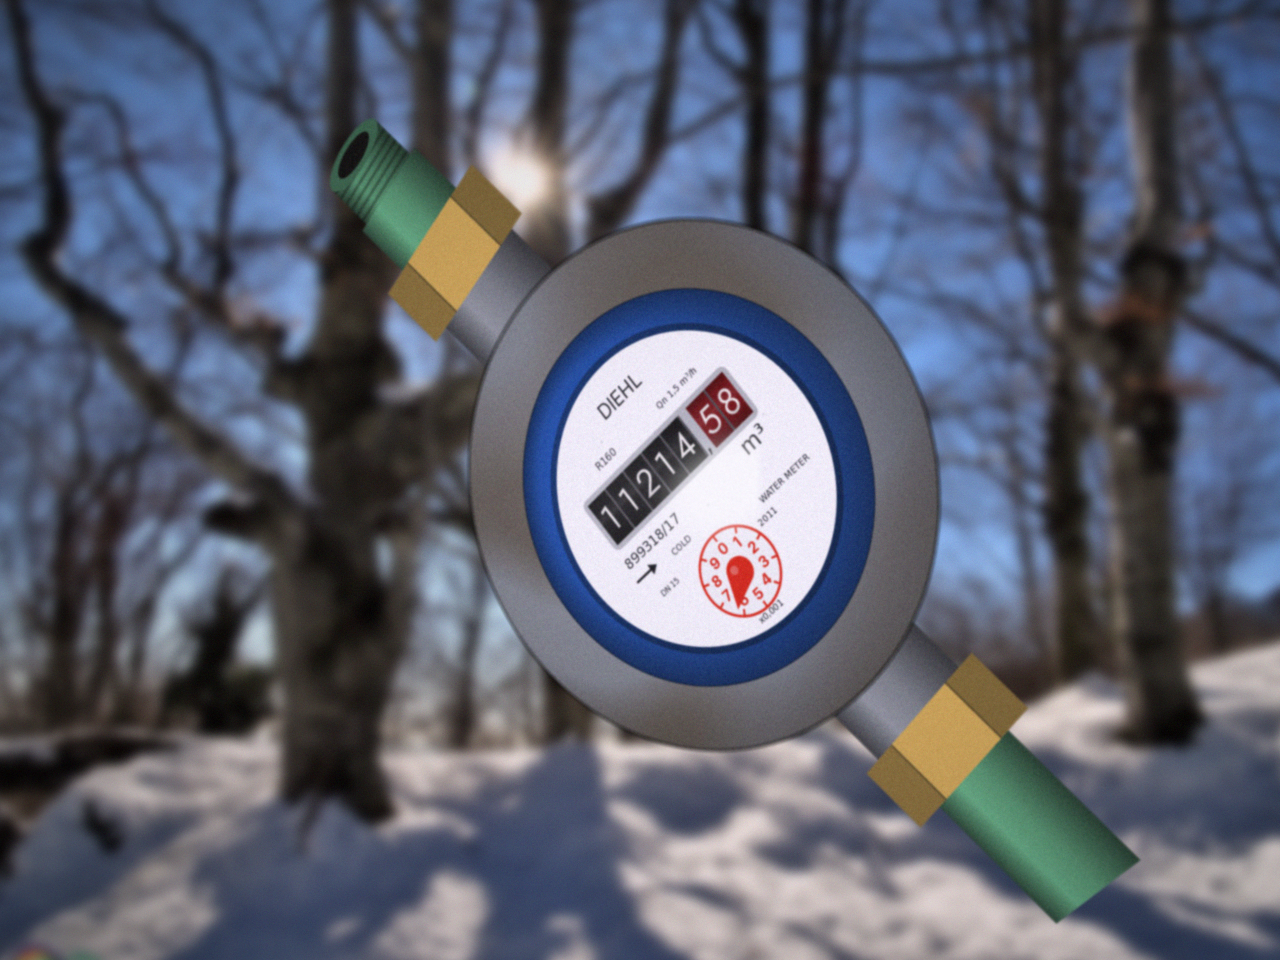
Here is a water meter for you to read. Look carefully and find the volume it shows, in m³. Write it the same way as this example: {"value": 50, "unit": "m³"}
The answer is {"value": 11214.586, "unit": "m³"}
